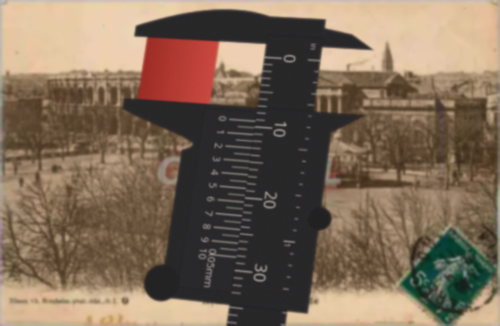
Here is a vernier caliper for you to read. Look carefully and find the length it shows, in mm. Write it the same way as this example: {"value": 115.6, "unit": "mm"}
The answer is {"value": 9.2, "unit": "mm"}
